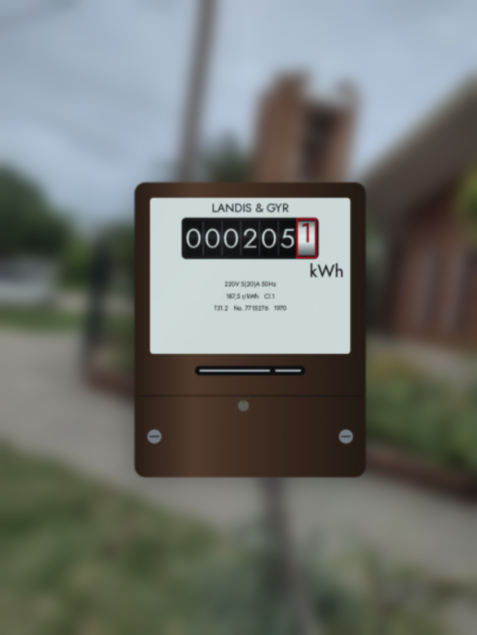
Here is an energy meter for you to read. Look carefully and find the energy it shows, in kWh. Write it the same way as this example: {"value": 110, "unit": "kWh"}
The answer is {"value": 205.1, "unit": "kWh"}
